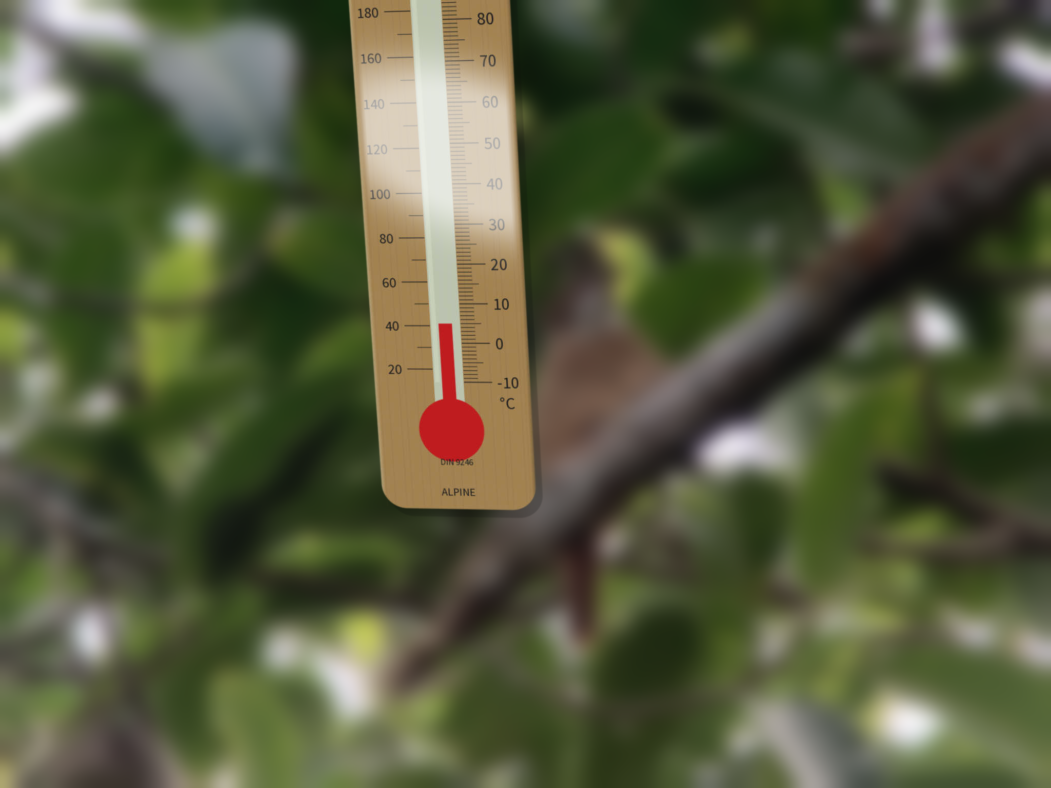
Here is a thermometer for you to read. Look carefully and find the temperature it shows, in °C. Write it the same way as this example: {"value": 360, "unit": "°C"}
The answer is {"value": 5, "unit": "°C"}
